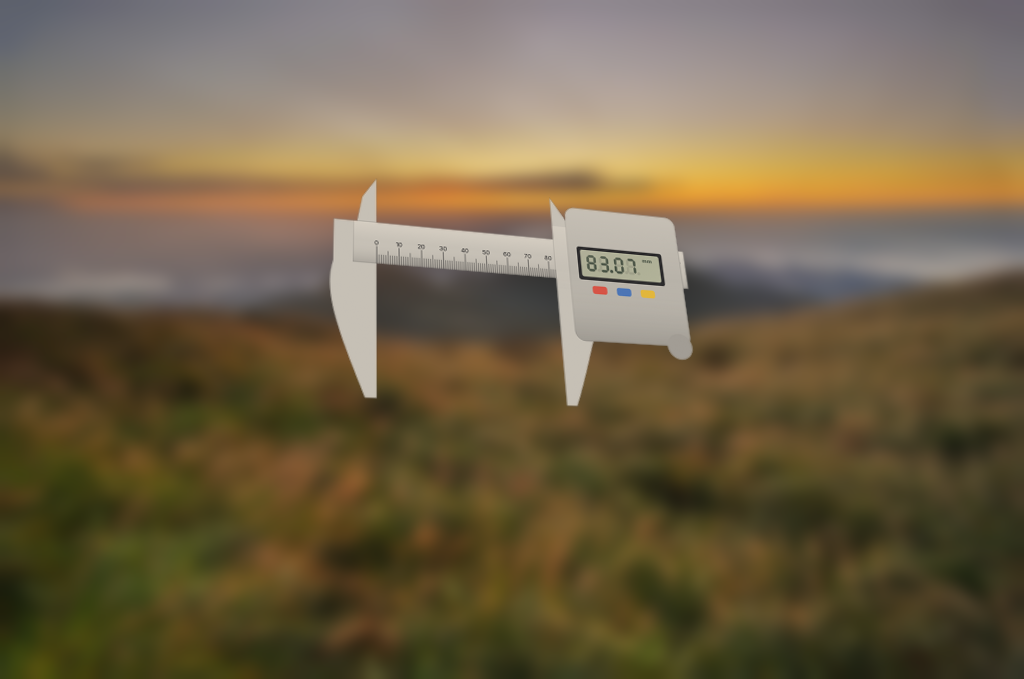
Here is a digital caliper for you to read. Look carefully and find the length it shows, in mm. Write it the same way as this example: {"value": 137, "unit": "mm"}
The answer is {"value": 83.07, "unit": "mm"}
